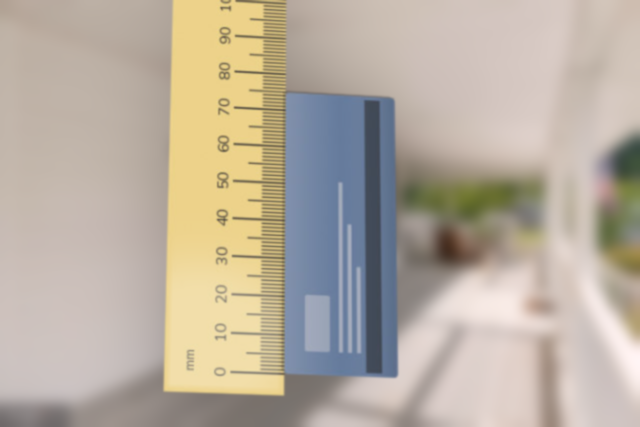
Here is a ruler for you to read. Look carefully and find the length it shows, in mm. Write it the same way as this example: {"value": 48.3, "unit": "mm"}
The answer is {"value": 75, "unit": "mm"}
